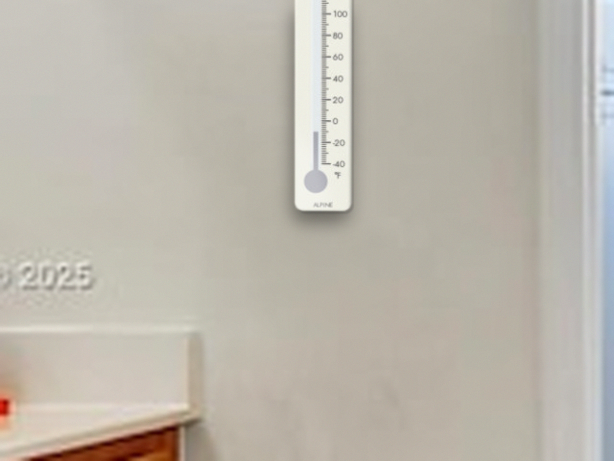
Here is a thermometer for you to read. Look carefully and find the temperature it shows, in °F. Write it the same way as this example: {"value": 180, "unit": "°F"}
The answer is {"value": -10, "unit": "°F"}
